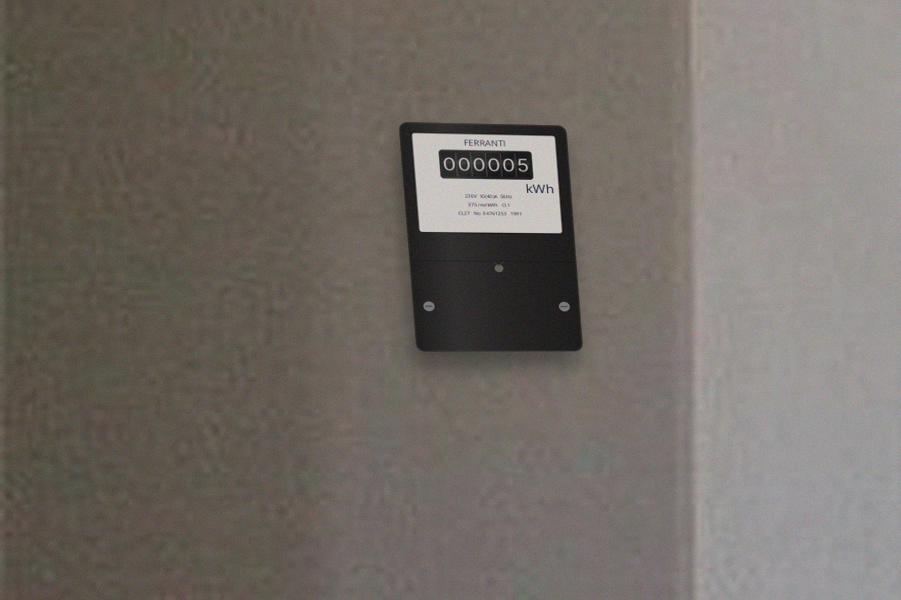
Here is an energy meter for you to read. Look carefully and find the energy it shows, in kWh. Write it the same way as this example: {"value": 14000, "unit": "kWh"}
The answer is {"value": 5, "unit": "kWh"}
